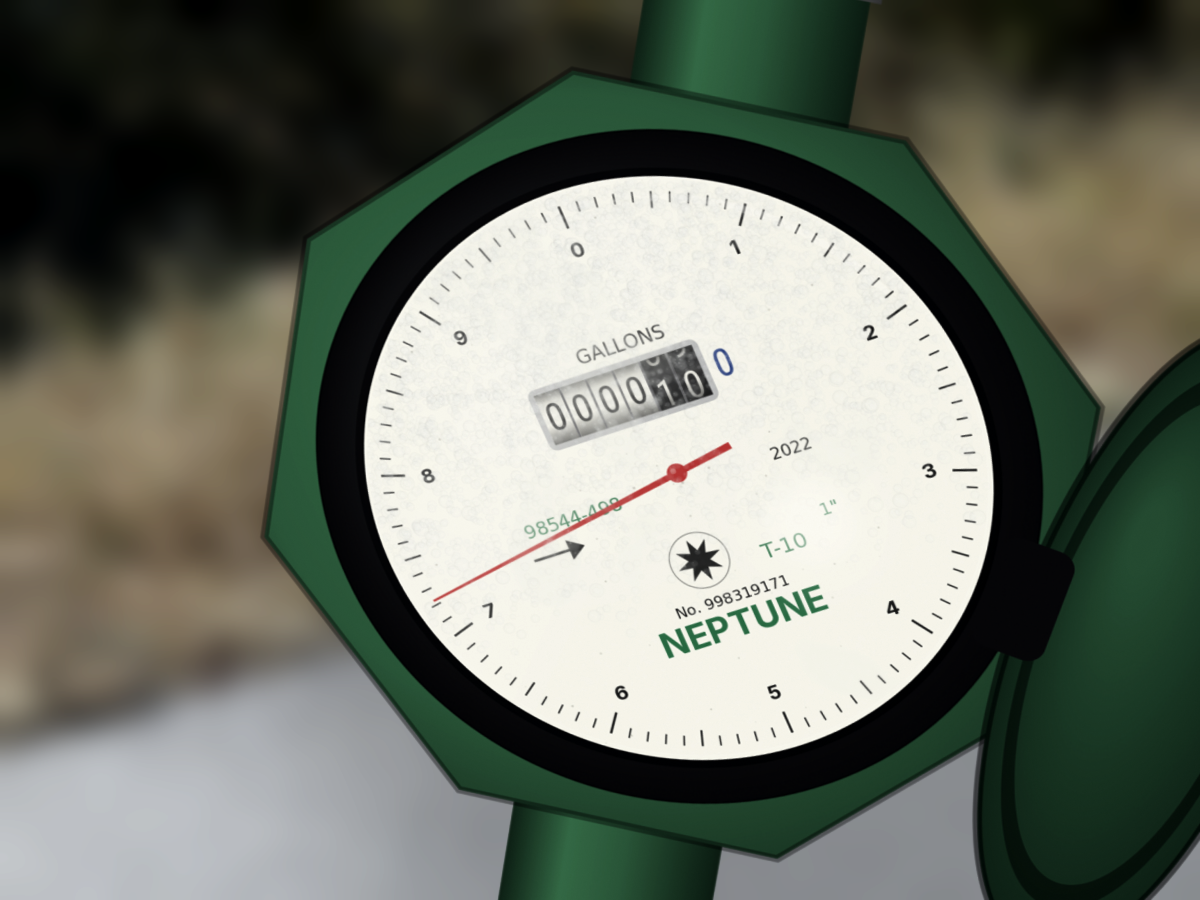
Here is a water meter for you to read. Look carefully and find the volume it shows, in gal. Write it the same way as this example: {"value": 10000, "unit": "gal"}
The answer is {"value": 97.2, "unit": "gal"}
